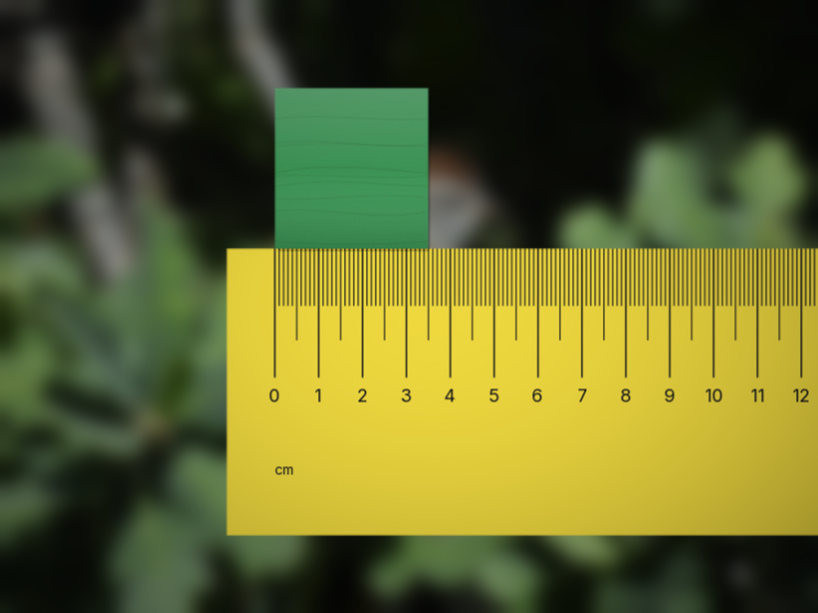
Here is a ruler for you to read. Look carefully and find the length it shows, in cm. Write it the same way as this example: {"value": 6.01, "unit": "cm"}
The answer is {"value": 3.5, "unit": "cm"}
